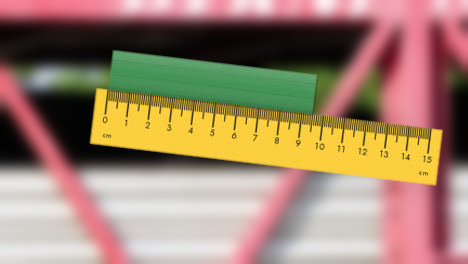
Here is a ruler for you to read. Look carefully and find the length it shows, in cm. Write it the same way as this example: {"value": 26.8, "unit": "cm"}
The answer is {"value": 9.5, "unit": "cm"}
